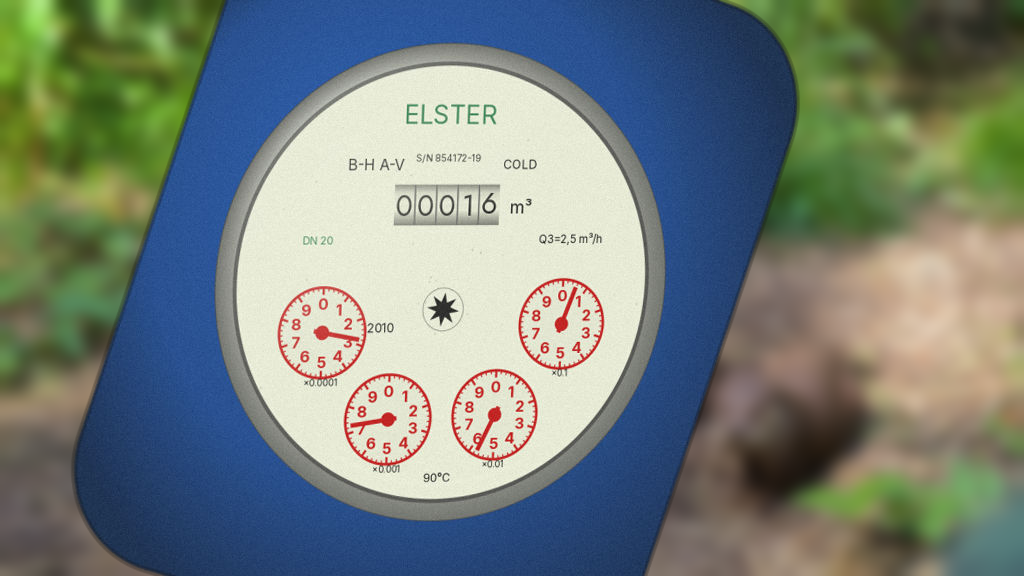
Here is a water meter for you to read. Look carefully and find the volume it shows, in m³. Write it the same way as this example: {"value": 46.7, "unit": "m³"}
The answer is {"value": 16.0572, "unit": "m³"}
